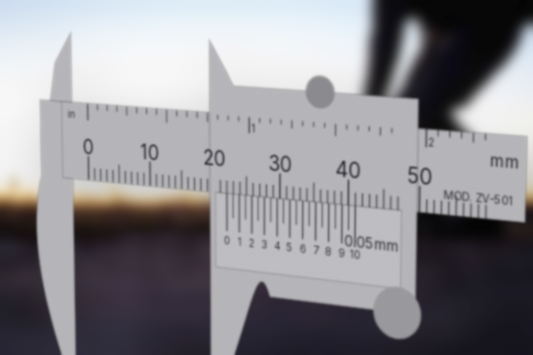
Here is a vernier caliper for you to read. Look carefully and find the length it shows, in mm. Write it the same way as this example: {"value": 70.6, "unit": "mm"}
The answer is {"value": 22.0, "unit": "mm"}
